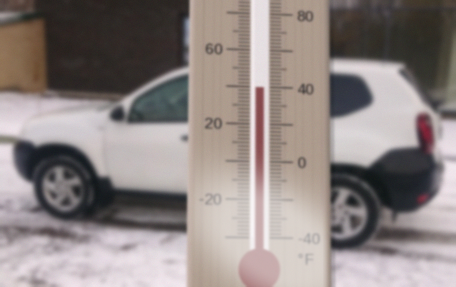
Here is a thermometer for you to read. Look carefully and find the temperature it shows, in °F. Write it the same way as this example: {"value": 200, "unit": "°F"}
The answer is {"value": 40, "unit": "°F"}
